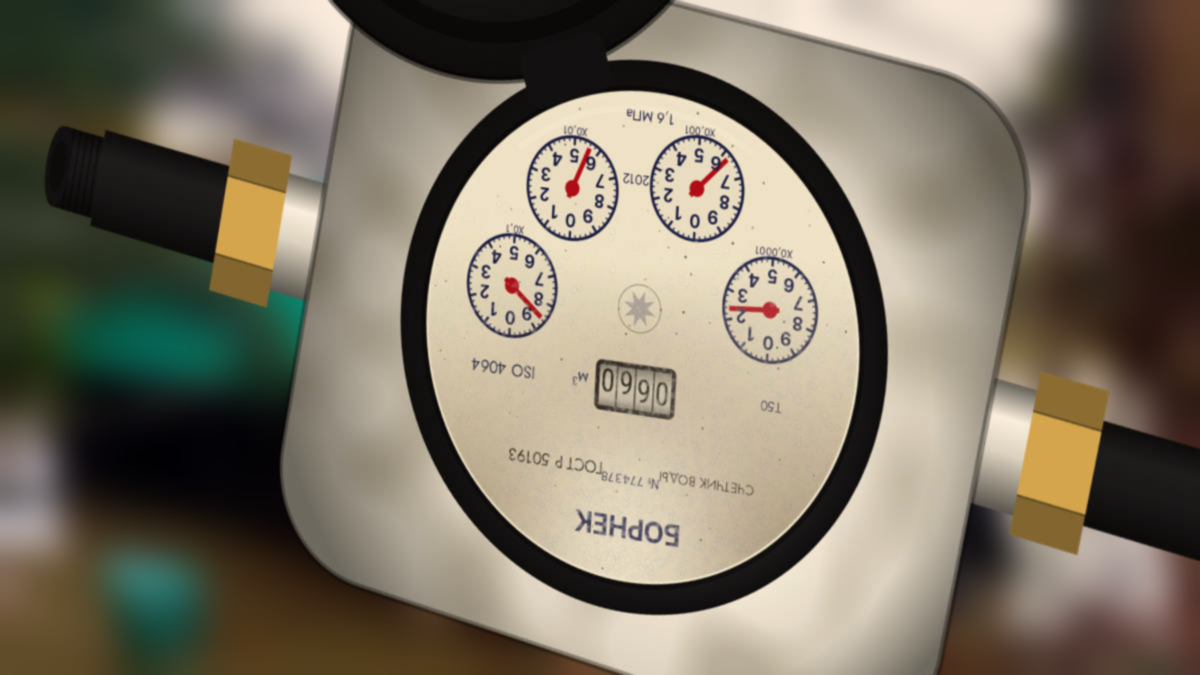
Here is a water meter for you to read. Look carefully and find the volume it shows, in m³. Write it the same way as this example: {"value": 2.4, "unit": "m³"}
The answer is {"value": 659.8562, "unit": "m³"}
